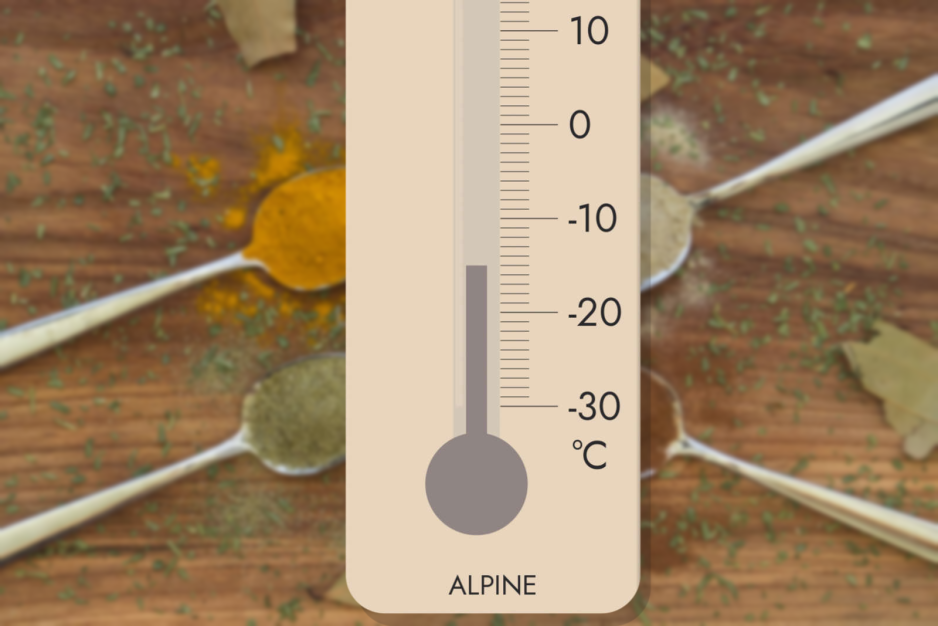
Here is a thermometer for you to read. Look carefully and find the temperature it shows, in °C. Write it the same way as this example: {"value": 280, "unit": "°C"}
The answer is {"value": -15, "unit": "°C"}
